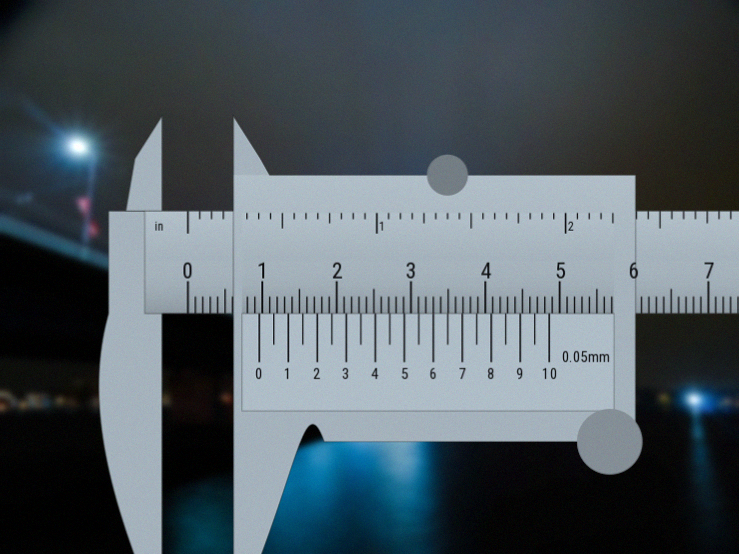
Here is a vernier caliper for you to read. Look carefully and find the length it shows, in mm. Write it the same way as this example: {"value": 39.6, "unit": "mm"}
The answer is {"value": 9.6, "unit": "mm"}
